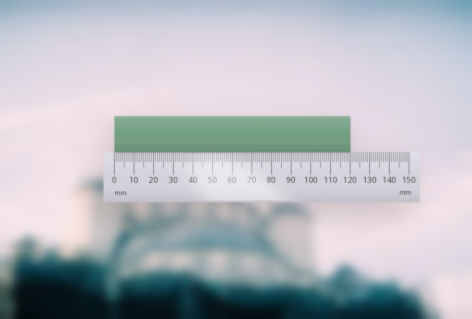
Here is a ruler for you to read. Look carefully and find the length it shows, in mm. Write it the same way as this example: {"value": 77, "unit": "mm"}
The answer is {"value": 120, "unit": "mm"}
